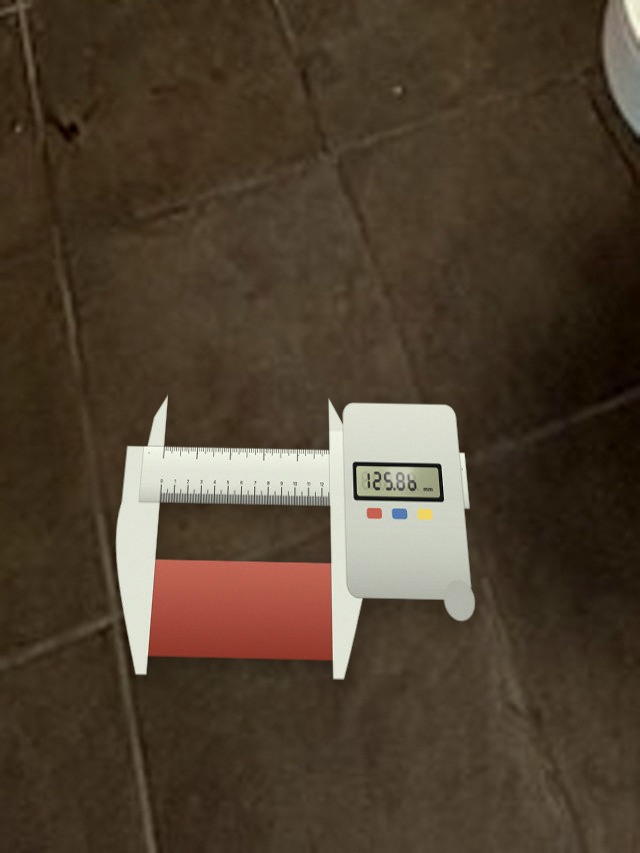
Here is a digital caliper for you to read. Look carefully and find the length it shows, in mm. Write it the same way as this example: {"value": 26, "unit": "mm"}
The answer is {"value": 125.86, "unit": "mm"}
